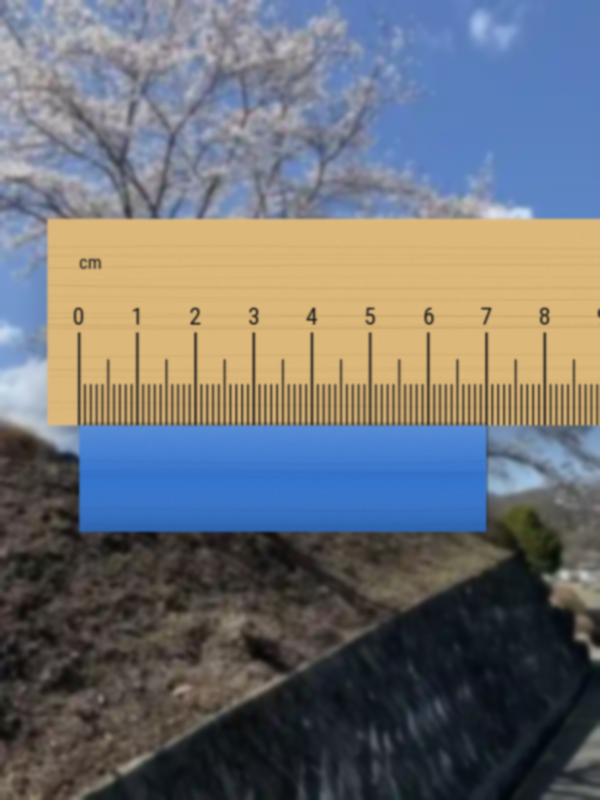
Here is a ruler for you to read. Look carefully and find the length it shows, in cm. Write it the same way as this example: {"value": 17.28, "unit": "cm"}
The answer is {"value": 7, "unit": "cm"}
